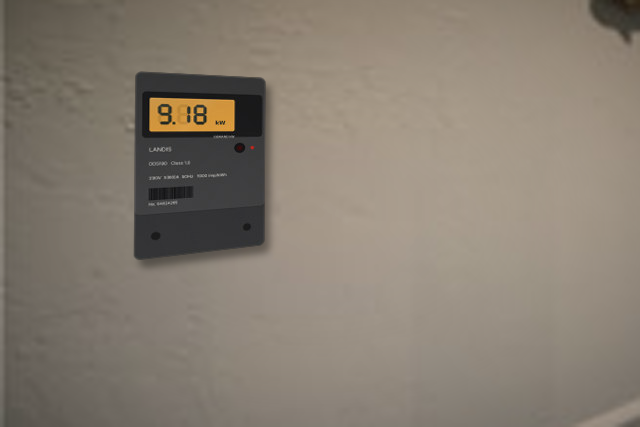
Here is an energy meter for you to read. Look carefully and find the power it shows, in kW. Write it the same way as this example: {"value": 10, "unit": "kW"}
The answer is {"value": 9.18, "unit": "kW"}
